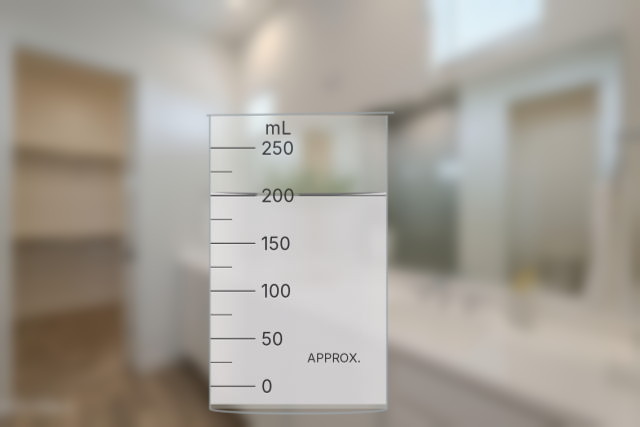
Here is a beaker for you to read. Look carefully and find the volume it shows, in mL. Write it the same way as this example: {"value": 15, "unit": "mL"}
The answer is {"value": 200, "unit": "mL"}
